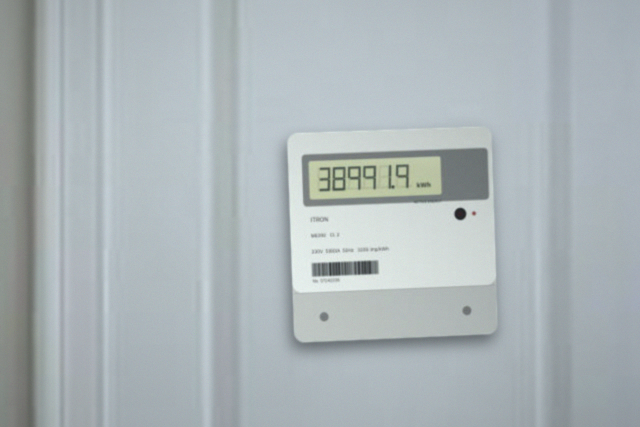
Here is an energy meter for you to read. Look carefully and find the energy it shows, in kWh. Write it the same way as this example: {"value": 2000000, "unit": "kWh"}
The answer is {"value": 38991.9, "unit": "kWh"}
